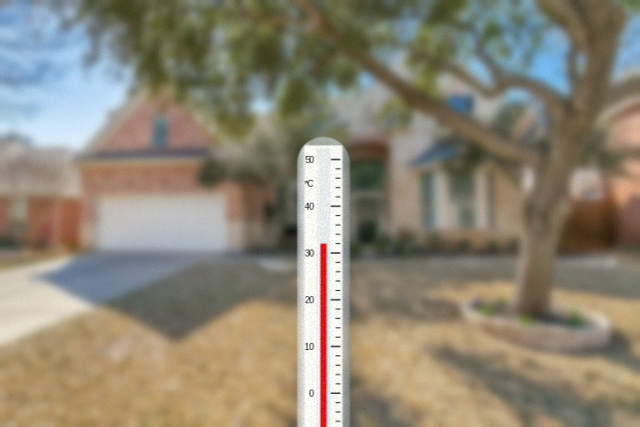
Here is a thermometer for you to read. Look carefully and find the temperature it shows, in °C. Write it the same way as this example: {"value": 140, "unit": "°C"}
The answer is {"value": 32, "unit": "°C"}
